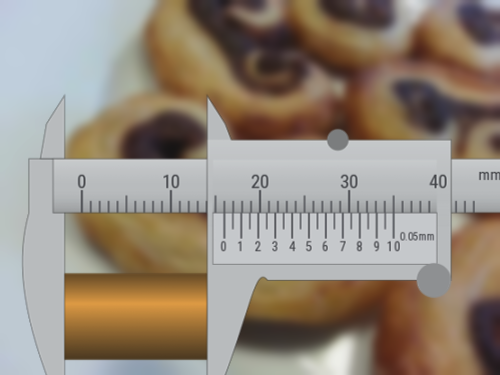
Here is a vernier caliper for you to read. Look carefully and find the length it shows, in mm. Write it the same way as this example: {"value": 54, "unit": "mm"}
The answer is {"value": 16.0, "unit": "mm"}
